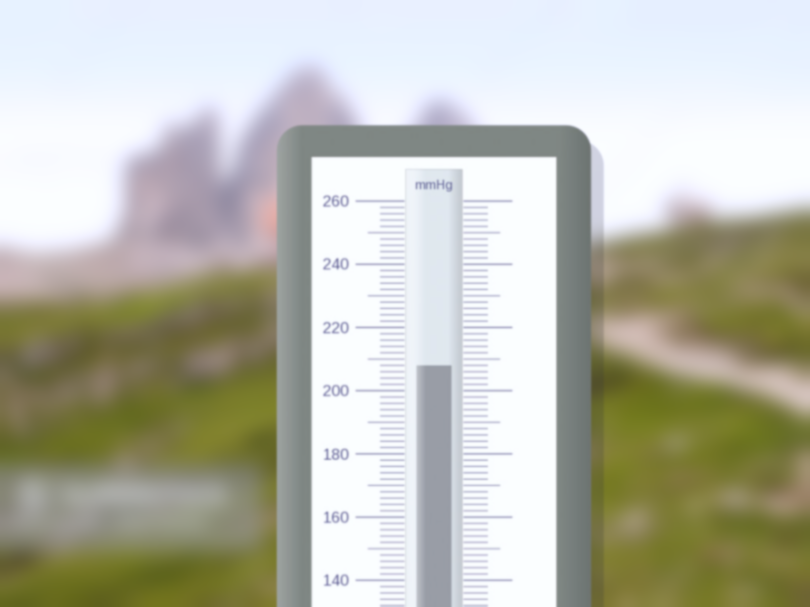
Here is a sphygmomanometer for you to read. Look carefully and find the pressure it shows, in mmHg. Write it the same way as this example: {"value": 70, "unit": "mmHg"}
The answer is {"value": 208, "unit": "mmHg"}
